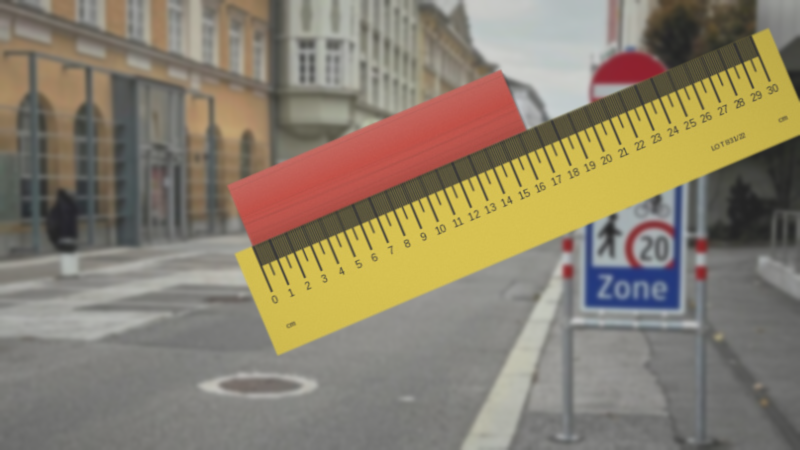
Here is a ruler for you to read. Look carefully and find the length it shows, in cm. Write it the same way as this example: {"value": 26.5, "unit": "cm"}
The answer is {"value": 16.5, "unit": "cm"}
